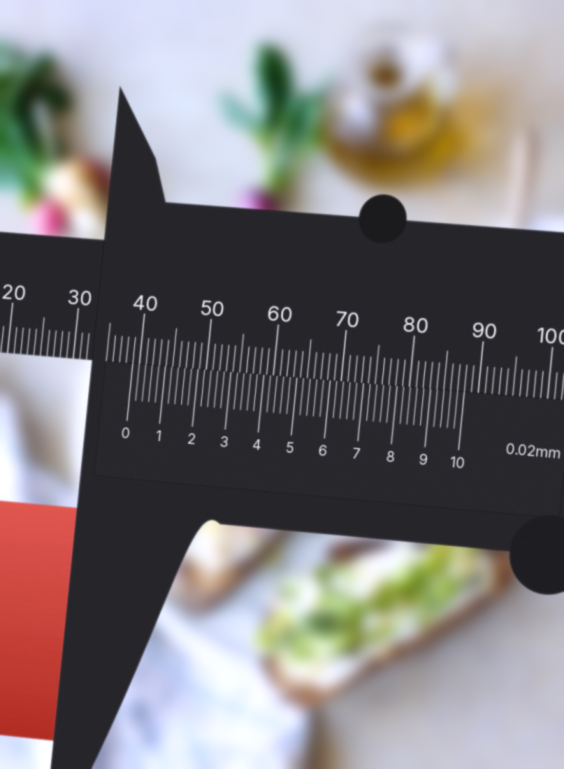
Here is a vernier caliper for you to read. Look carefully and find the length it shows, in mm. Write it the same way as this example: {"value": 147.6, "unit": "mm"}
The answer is {"value": 39.0, "unit": "mm"}
